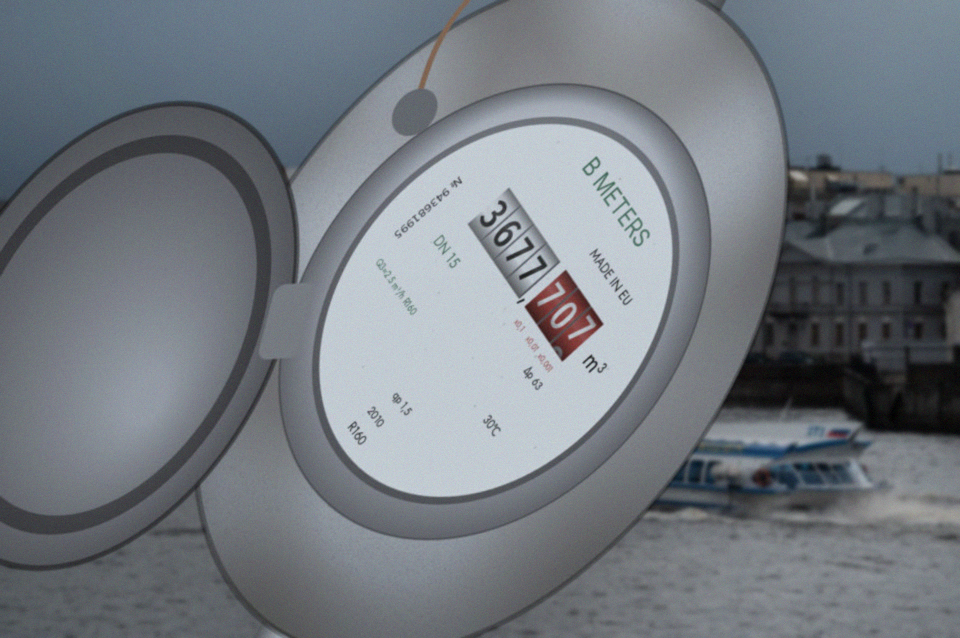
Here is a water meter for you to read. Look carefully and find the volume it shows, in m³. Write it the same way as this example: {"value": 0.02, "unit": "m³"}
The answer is {"value": 3677.707, "unit": "m³"}
